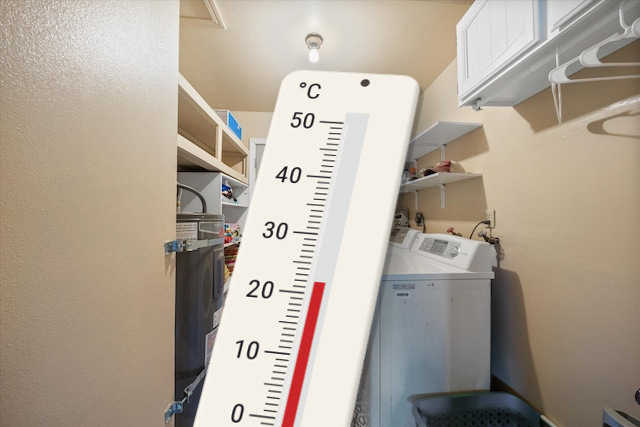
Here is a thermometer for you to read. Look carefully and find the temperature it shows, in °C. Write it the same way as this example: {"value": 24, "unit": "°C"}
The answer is {"value": 22, "unit": "°C"}
